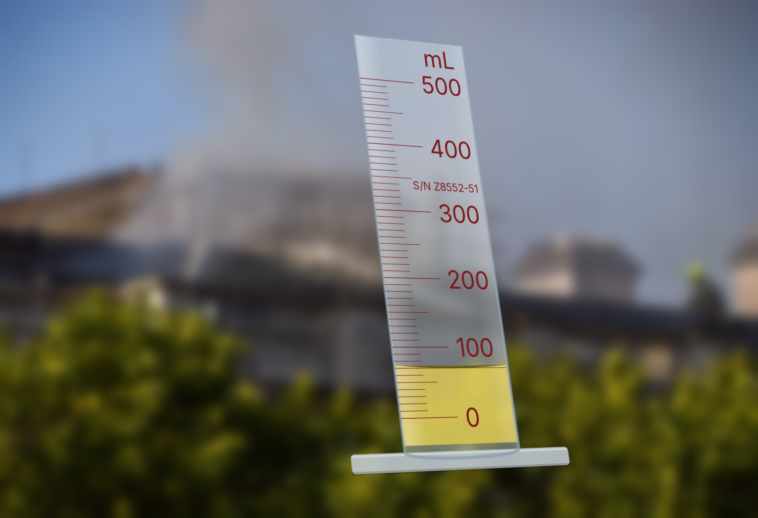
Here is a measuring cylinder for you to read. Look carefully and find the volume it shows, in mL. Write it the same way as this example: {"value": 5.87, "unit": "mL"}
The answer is {"value": 70, "unit": "mL"}
